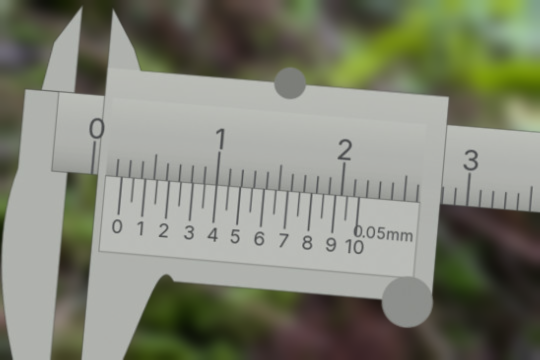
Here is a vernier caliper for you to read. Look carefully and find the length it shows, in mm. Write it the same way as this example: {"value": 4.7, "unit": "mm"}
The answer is {"value": 2.4, "unit": "mm"}
